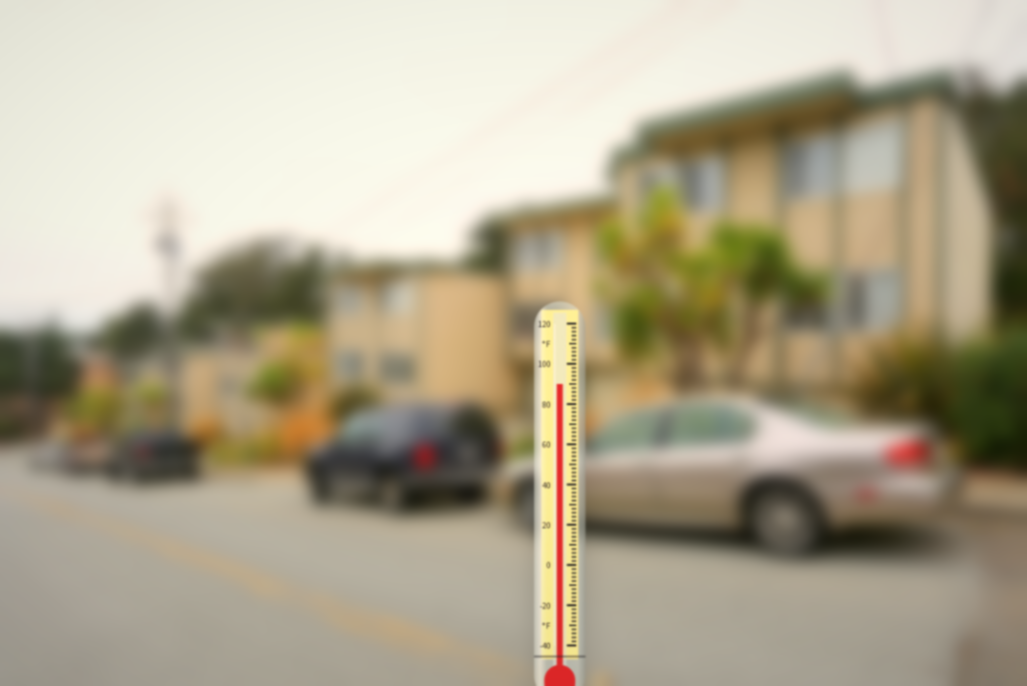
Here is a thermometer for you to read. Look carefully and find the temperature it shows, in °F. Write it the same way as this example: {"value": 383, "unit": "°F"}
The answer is {"value": 90, "unit": "°F"}
